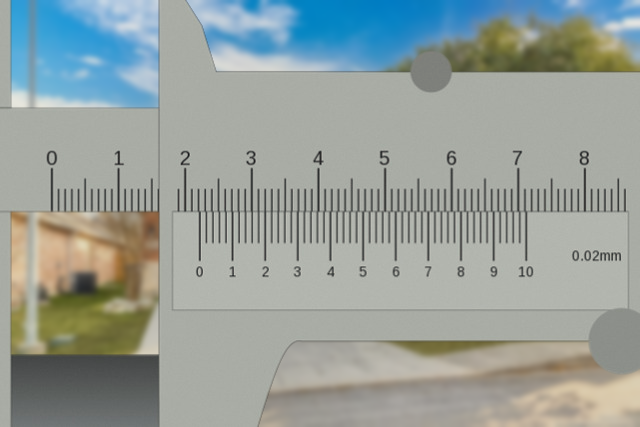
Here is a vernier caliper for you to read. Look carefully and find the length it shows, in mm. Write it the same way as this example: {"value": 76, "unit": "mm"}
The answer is {"value": 22.2, "unit": "mm"}
